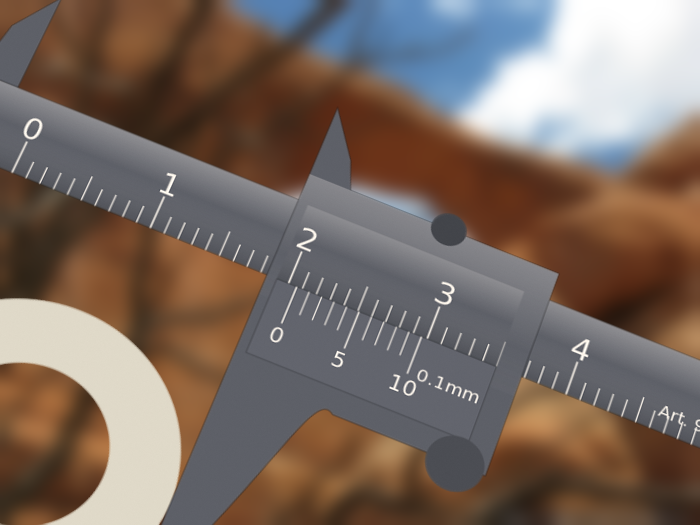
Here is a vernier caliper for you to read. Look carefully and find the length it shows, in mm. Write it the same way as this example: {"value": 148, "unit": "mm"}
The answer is {"value": 20.6, "unit": "mm"}
